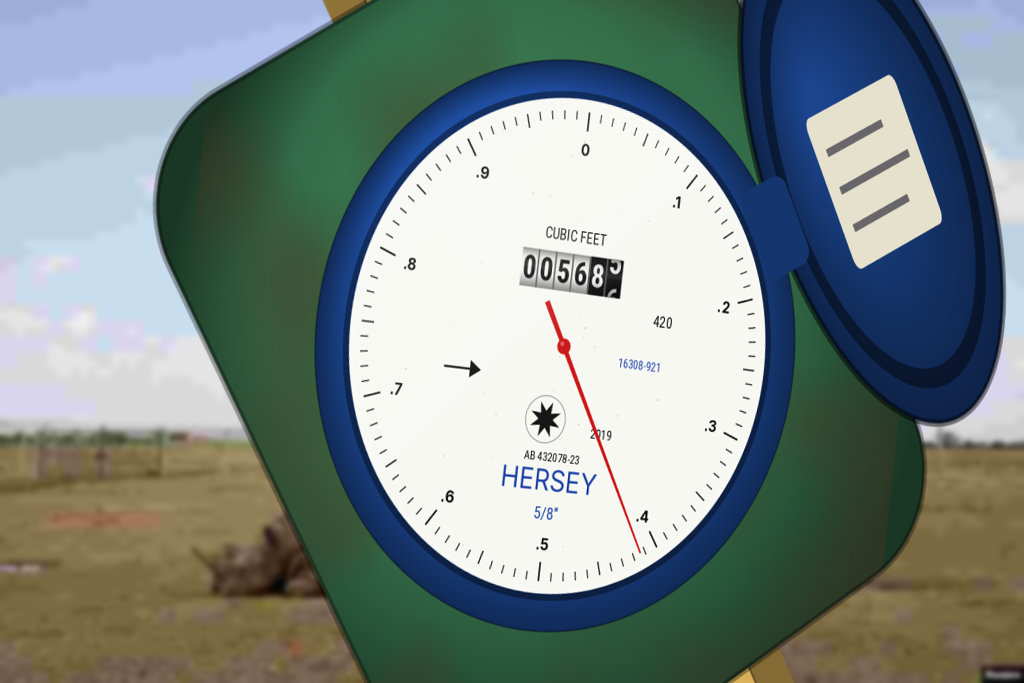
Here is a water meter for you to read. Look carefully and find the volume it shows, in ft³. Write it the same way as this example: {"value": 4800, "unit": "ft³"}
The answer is {"value": 5685.41, "unit": "ft³"}
